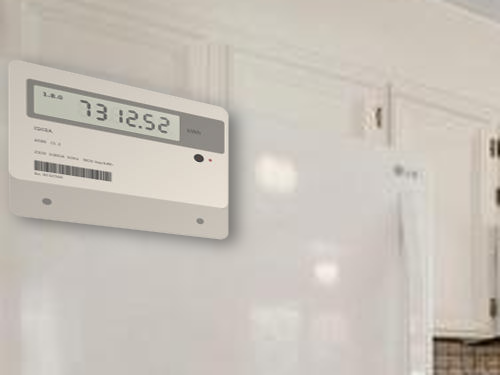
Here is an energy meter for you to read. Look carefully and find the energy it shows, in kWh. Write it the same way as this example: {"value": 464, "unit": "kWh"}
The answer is {"value": 7312.52, "unit": "kWh"}
